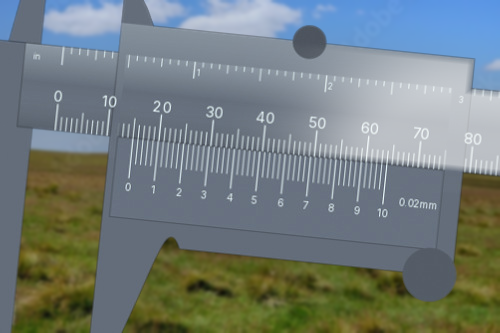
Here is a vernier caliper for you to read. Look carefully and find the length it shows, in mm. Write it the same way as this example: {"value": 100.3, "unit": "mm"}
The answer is {"value": 15.0, "unit": "mm"}
